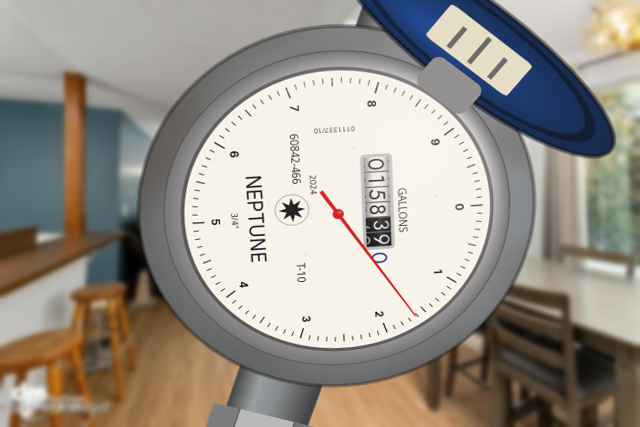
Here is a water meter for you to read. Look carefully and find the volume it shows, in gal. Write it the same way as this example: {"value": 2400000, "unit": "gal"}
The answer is {"value": 158391.6, "unit": "gal"}
